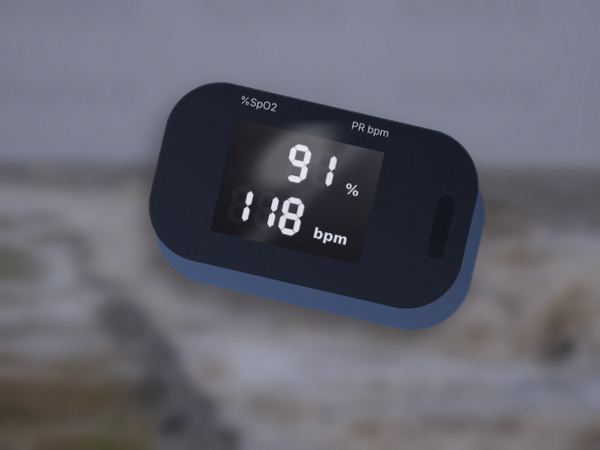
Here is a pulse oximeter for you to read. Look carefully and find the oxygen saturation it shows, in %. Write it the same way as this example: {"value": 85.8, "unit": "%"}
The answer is {"value": 91, "unit": "%"}
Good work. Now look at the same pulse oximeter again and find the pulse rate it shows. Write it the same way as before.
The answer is {"value": 118, "unit": "bpm"}
